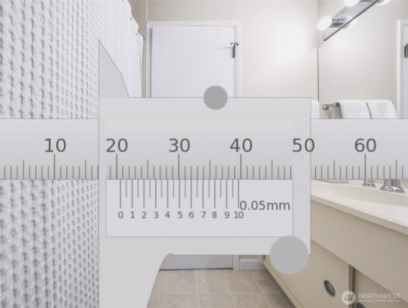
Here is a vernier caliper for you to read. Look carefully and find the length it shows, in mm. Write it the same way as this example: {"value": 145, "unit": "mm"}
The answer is {"value": 20.6, "unit": "mm"}
